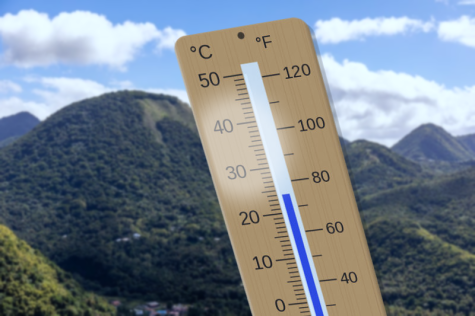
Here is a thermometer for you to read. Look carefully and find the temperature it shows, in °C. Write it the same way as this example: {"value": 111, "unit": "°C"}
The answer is {"value": 24, "unit": "°C"}
